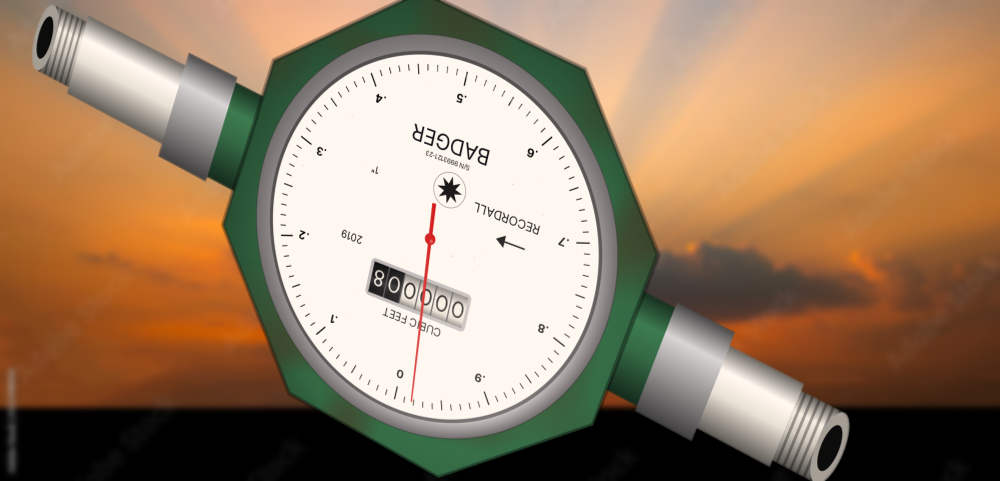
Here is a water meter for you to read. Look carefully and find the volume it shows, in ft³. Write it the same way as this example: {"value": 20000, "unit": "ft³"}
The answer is {"value": 7.98, "unit": "ft³"}
